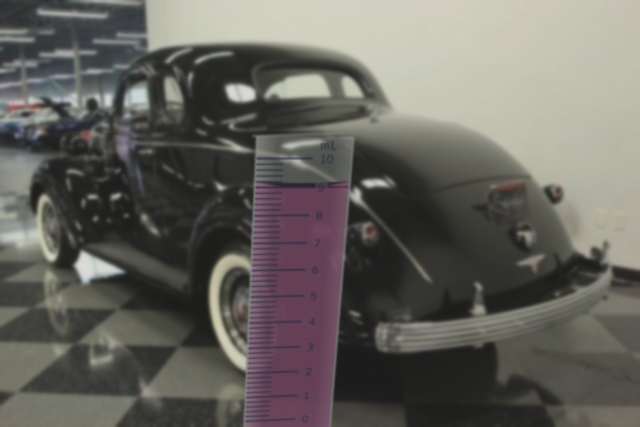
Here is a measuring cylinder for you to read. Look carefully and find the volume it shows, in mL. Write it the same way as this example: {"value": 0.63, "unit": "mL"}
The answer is {"value": 9, "unit": "mL"}
